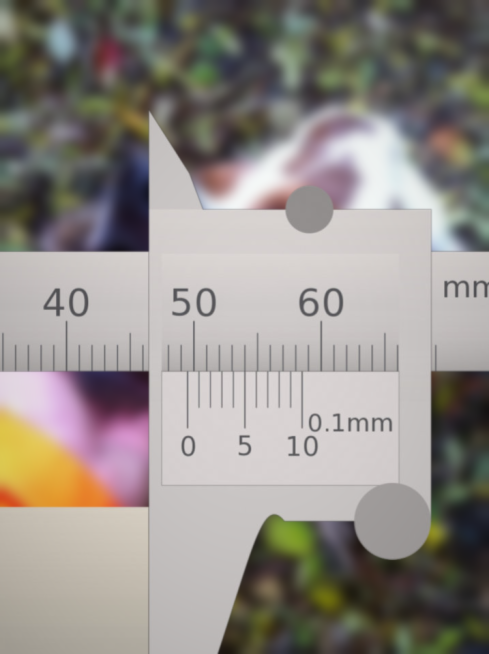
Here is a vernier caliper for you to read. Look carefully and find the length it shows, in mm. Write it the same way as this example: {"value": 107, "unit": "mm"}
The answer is {"value": 49.5, "unit": "mm"}
